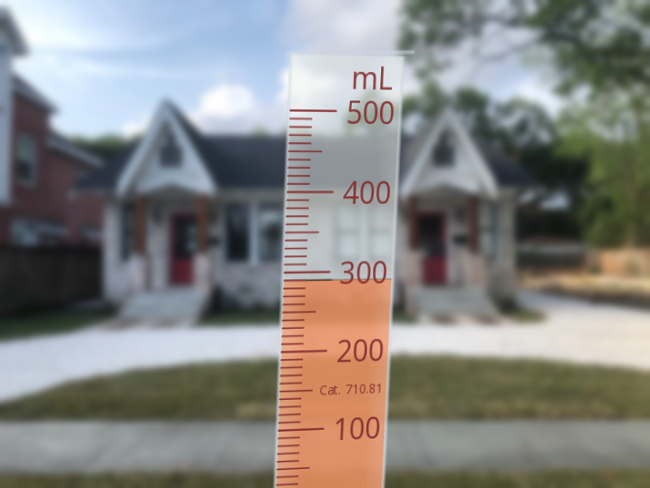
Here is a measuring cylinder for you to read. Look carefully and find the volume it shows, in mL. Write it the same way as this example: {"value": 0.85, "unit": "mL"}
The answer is {"value": 290, "unit": "mL"}
